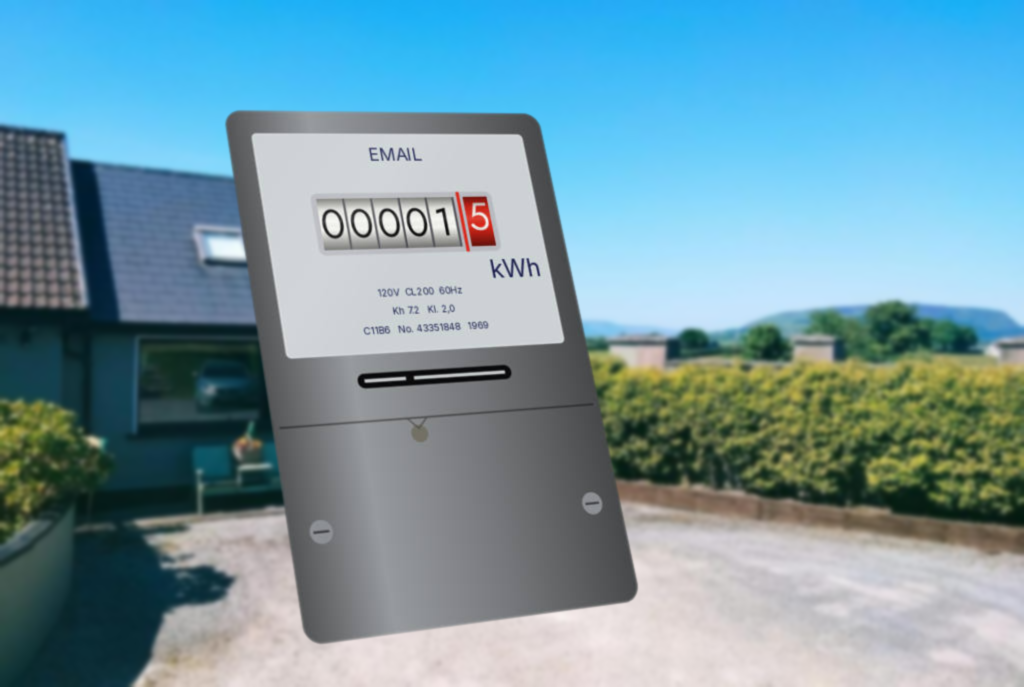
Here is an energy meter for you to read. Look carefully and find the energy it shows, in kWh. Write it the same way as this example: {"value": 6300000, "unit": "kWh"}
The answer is {"value": 1.5, "unit": "kWh"}
